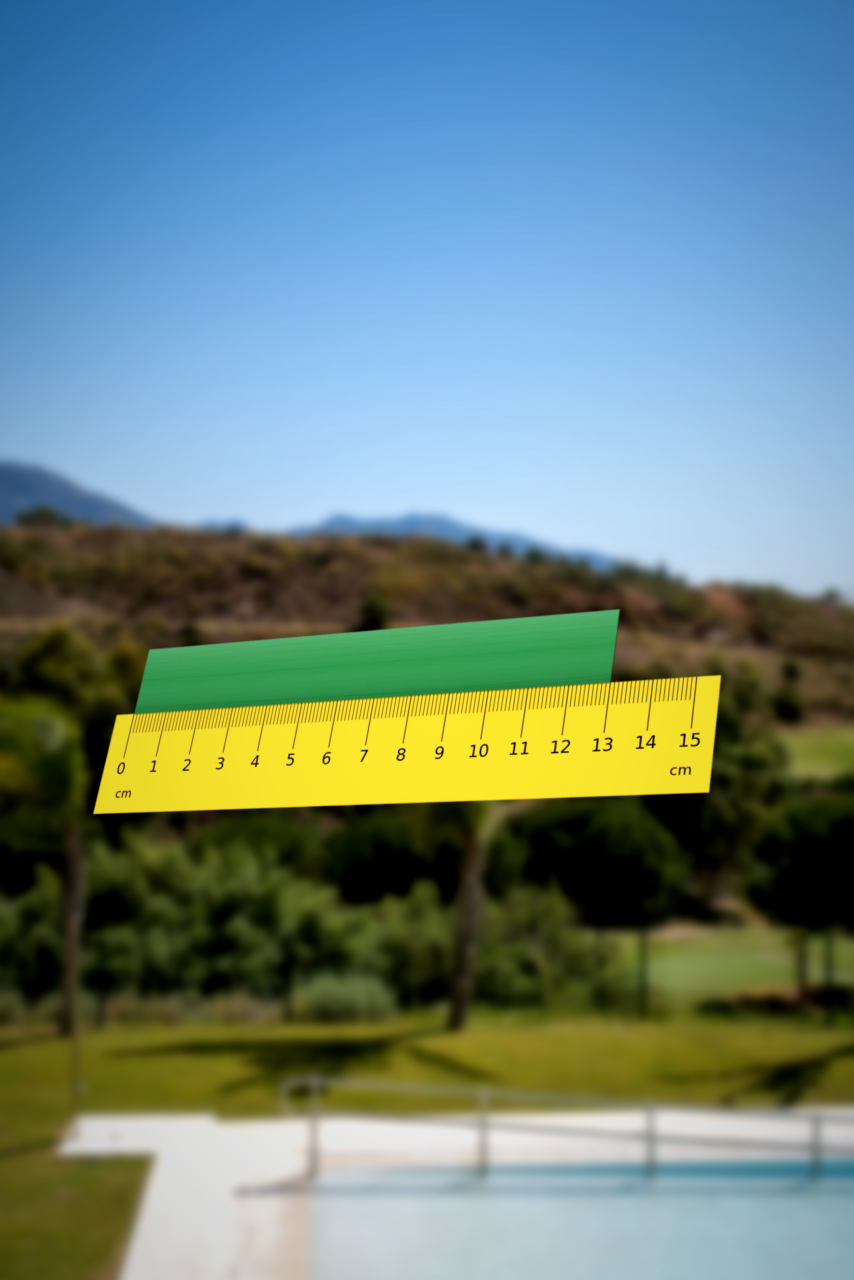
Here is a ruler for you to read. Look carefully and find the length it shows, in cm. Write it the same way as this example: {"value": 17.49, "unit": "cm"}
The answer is {"value": 13, "unit": "cm"}
